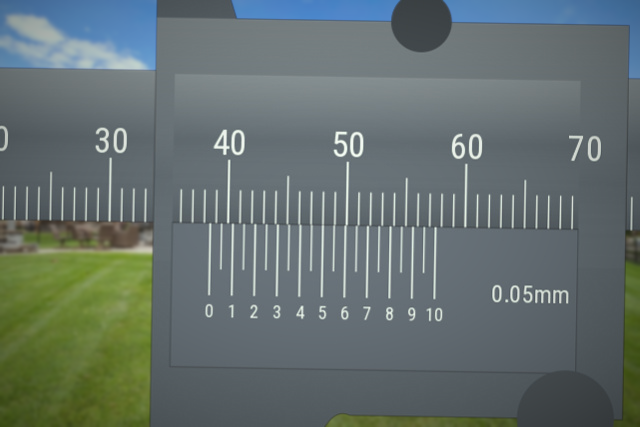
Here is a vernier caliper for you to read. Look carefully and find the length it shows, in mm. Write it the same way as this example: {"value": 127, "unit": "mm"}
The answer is {"value": 38.5, "unit": "mm"}
